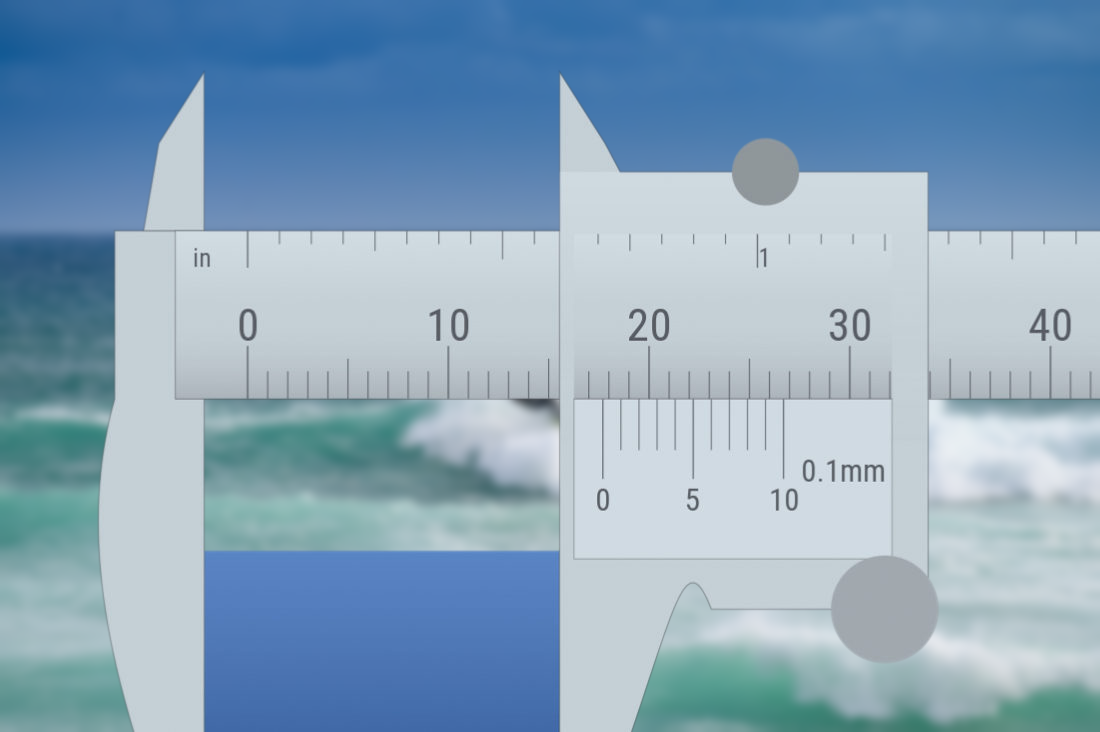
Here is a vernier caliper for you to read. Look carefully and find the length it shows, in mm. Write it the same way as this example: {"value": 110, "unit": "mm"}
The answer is {"value": 17.7, "unit": "mm"}
